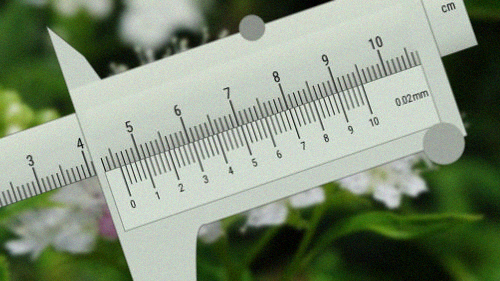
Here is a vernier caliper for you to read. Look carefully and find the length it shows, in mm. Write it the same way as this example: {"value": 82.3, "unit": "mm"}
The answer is {"value": 46.0, "unit": "mm"}
